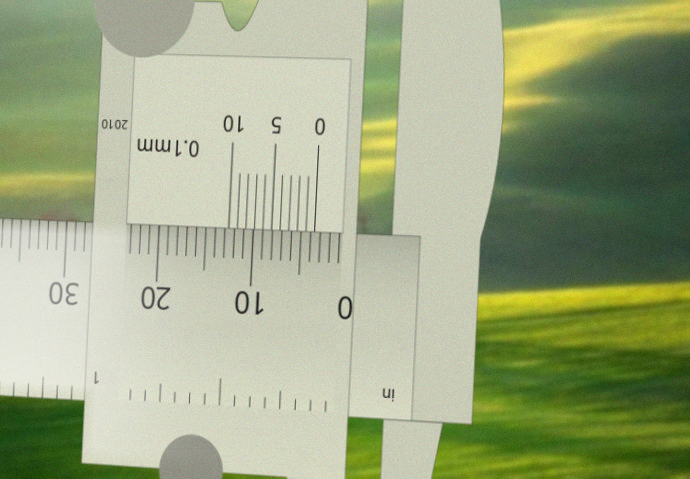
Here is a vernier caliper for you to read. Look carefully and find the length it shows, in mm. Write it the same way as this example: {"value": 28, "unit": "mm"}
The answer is {"value": 3.6, "unit": "mm"}
